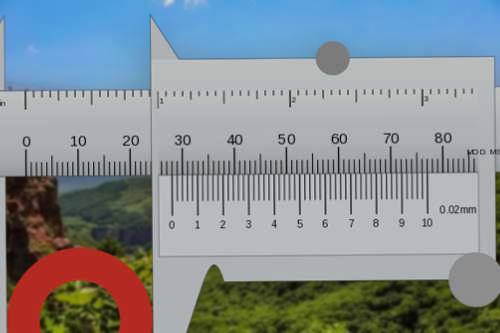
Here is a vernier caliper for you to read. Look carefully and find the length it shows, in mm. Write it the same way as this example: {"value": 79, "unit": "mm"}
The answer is {"value": 28.0, "unit": "mm"}
